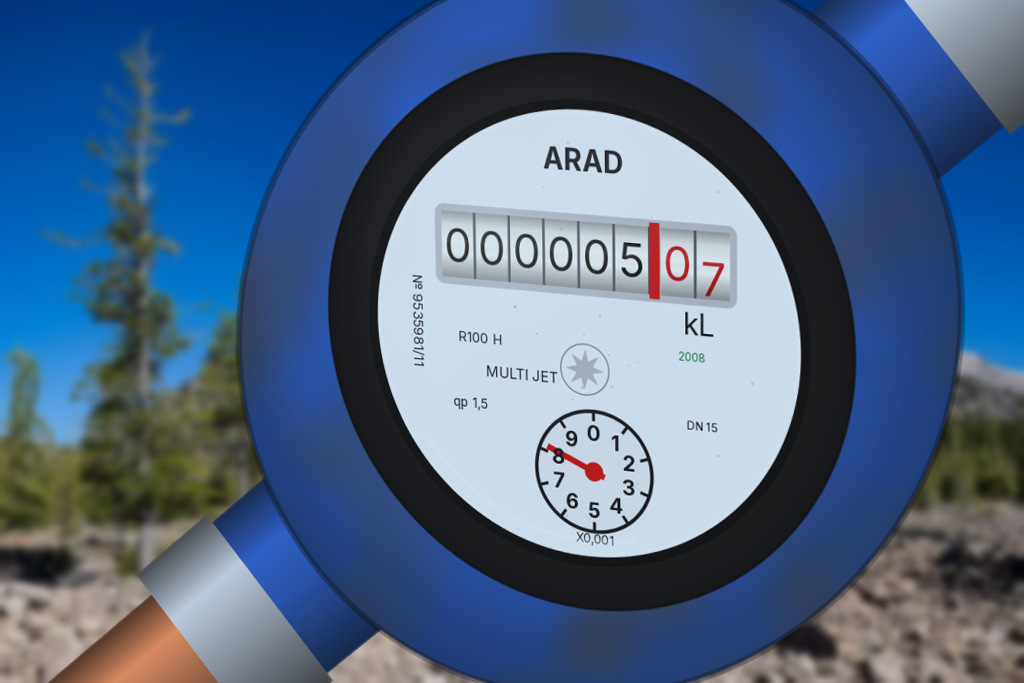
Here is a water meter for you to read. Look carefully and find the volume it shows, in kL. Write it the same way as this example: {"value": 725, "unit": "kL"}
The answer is {"value": 5.068, "unit": "kL"}
